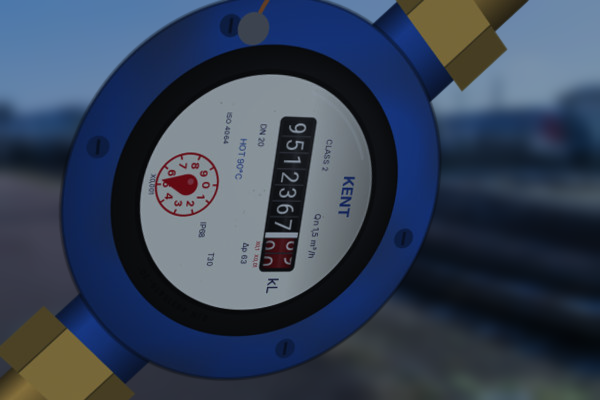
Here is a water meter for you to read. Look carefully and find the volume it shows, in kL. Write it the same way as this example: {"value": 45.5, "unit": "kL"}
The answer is {"value": 9512367.895, "unit": "kL"}
